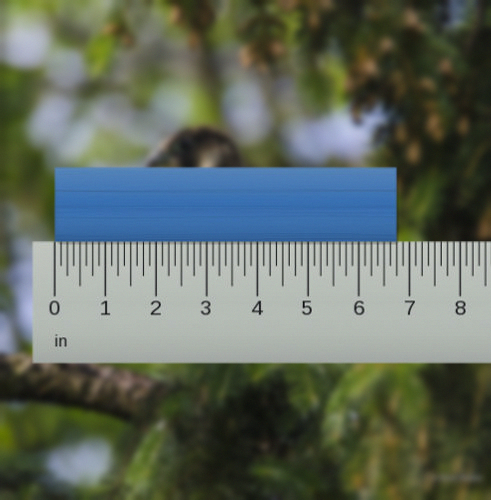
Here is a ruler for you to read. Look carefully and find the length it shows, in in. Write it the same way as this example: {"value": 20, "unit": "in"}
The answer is {"value": 6.75, "unit": "in"}
